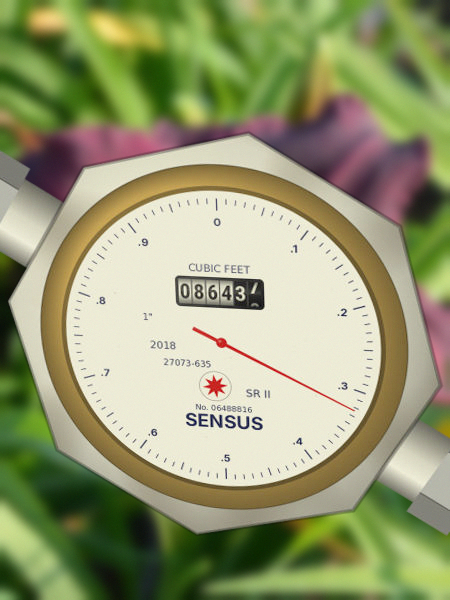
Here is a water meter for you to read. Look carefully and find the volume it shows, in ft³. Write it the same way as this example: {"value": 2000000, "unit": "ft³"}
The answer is {"value": 86437.32, "unit": "ft³"}
